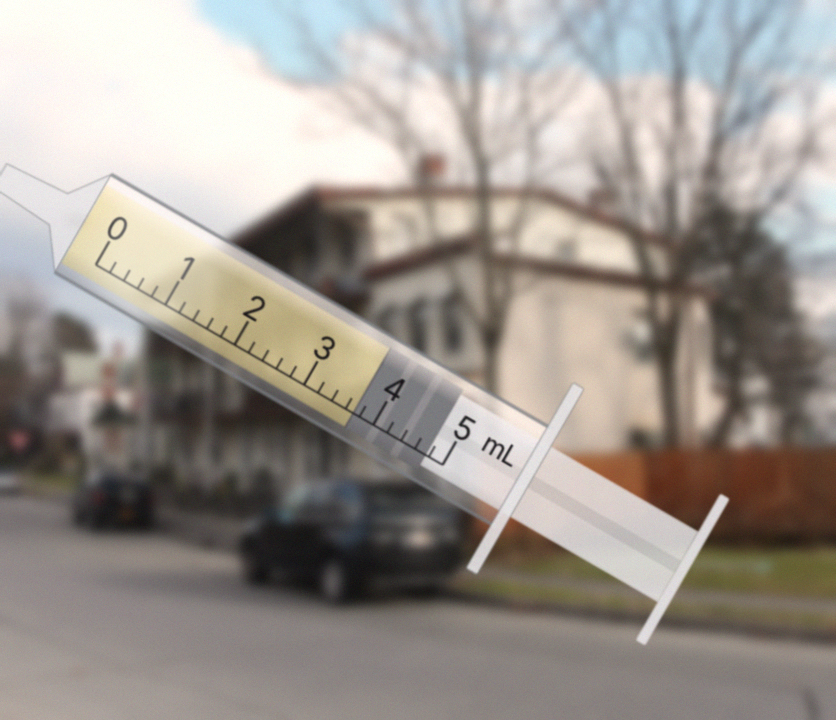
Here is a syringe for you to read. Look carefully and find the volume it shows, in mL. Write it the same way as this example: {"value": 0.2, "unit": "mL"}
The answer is {"value": 3.7, "unit": "mL"}
